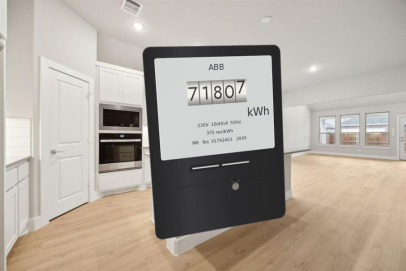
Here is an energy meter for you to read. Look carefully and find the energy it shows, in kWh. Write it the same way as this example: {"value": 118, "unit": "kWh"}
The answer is {"value": 71807, "unit": "kWh"}
